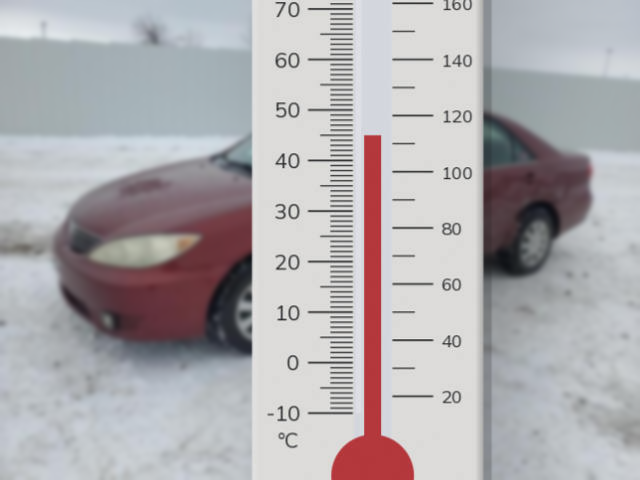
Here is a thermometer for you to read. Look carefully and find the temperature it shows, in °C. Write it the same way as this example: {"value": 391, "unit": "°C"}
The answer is {"value": 45, "unit": "°C"}
